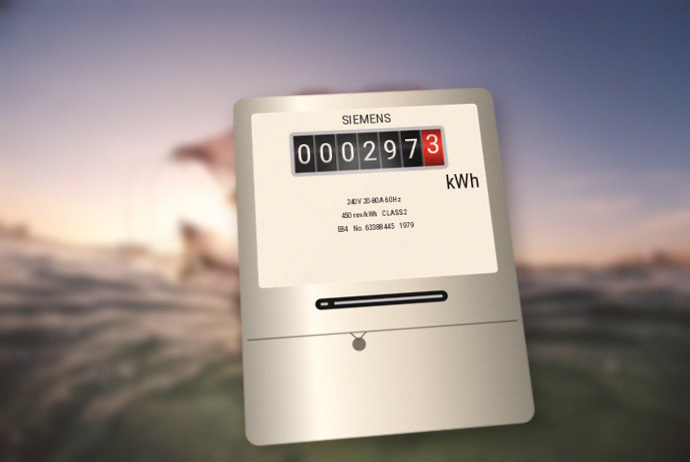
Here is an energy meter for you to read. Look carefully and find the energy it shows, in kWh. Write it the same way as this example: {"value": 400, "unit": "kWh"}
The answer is {"value": 297.3, "unit": "kWh"}
